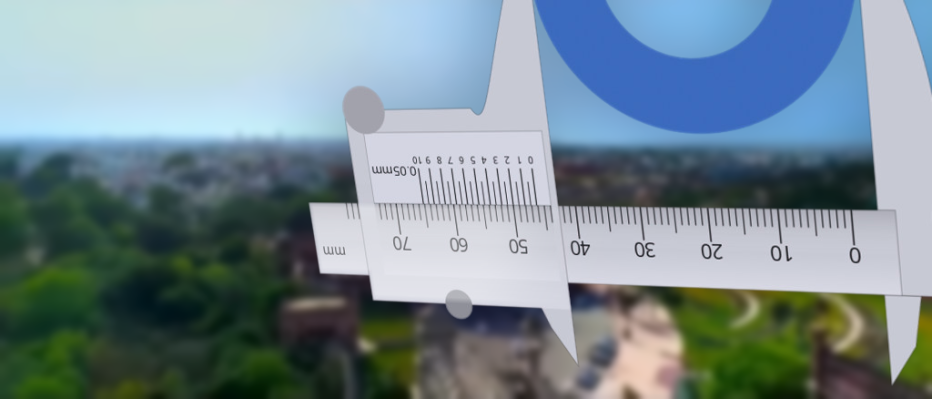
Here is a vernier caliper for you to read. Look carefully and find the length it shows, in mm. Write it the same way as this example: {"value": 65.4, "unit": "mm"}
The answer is {"value": 46.2, "unit": "mm"}
